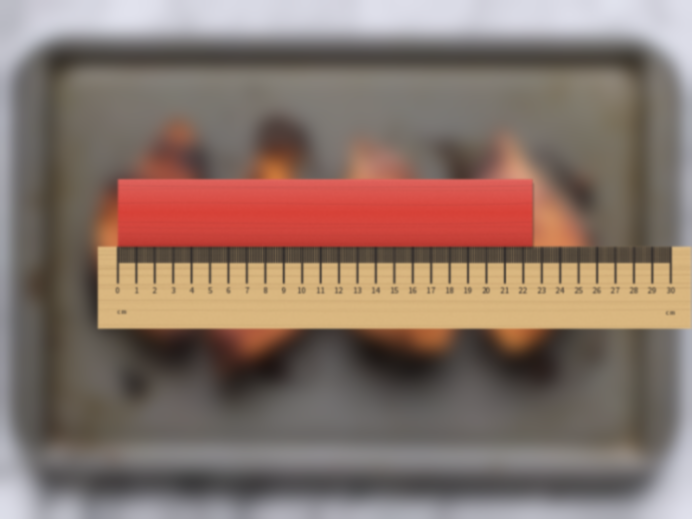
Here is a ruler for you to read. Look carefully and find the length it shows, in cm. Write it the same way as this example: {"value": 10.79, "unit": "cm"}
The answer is {"value": 22.5, "unit": "cm"}
